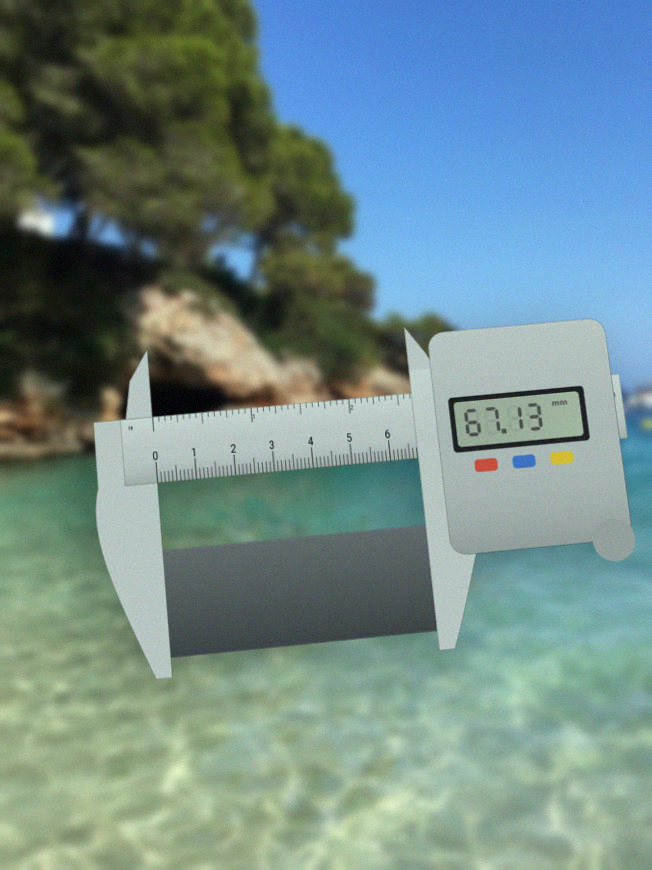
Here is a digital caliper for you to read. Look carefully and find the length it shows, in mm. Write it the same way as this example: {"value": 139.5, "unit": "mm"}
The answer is {"value": 67.13, "unit": "mm"}
